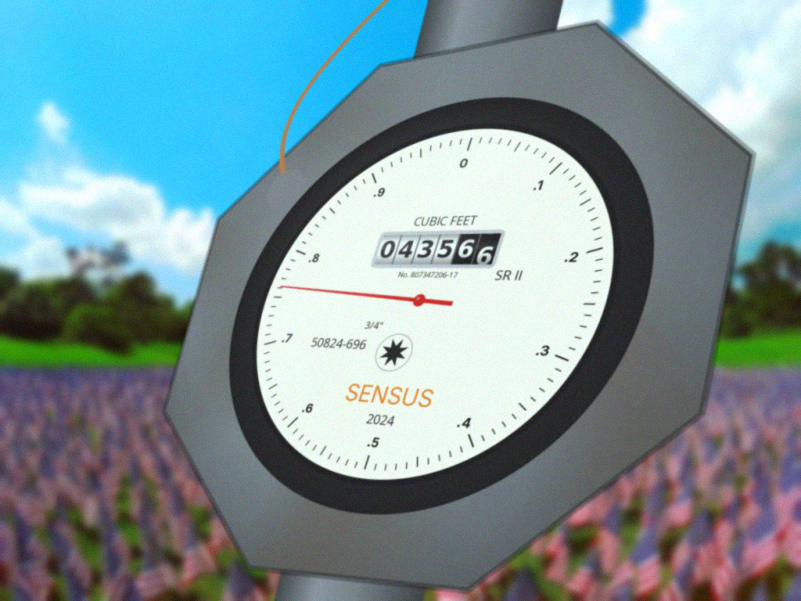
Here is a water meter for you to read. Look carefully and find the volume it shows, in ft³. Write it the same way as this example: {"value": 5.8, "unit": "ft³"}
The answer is {"value": 43565.76, "unit": "ft³"}
